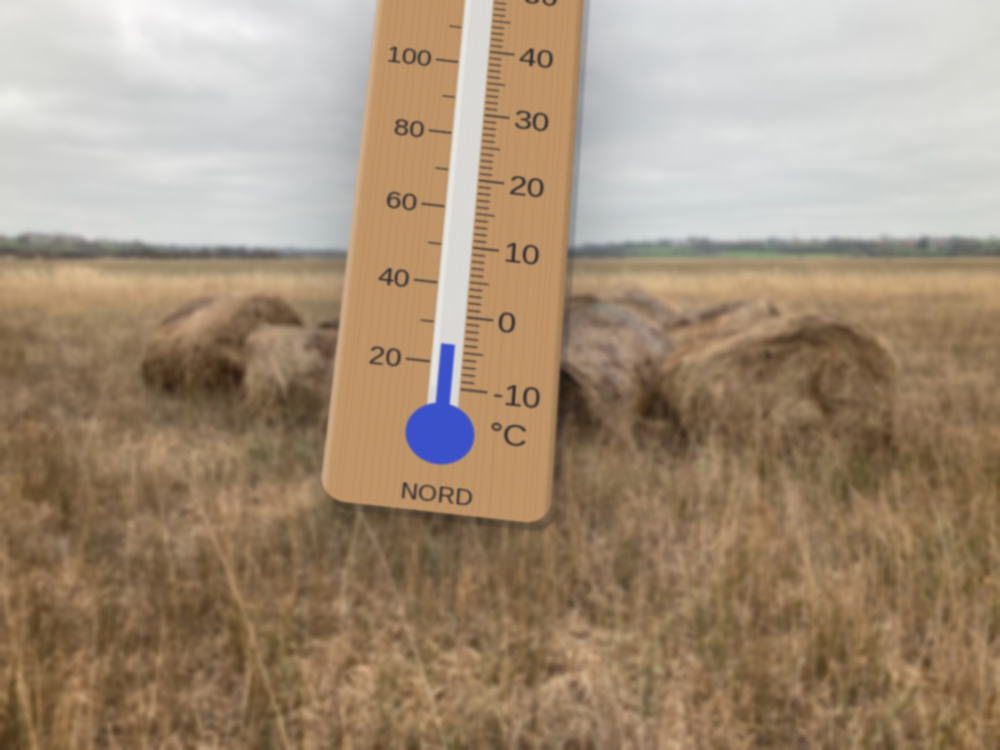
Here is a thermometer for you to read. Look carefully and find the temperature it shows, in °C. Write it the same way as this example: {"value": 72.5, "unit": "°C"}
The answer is {"value": -4, "unit": "°C"}
